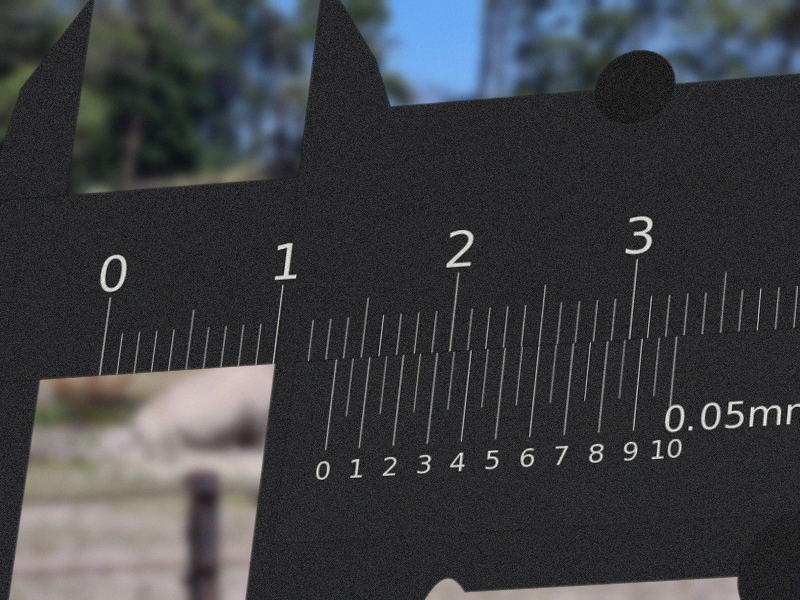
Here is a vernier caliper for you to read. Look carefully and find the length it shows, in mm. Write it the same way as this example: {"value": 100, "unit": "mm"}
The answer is {"value": 13.6, "unit": "mm"}
